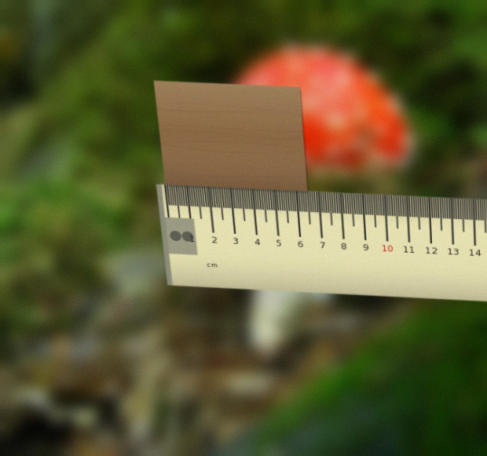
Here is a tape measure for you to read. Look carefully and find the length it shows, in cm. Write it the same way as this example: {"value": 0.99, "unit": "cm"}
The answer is {"value": 6.5, "unit": "cm"}
